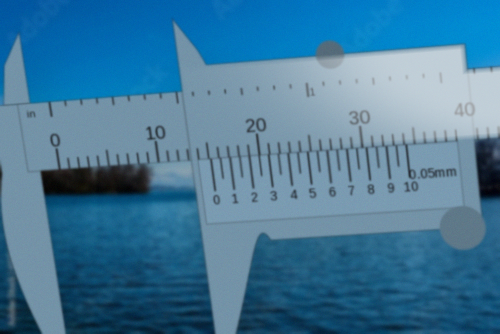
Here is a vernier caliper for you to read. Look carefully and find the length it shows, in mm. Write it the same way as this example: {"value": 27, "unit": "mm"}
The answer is {"value": 15.2, "unit": "mm"}
